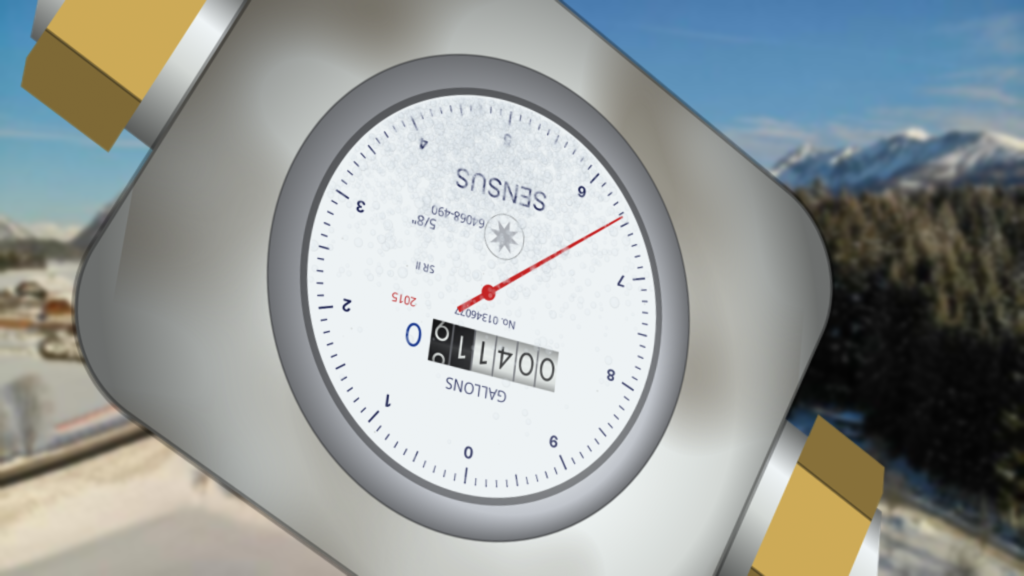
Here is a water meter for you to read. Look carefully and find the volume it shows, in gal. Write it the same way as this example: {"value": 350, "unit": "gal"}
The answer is {"value": 41186.4, "unit": "gal"}
